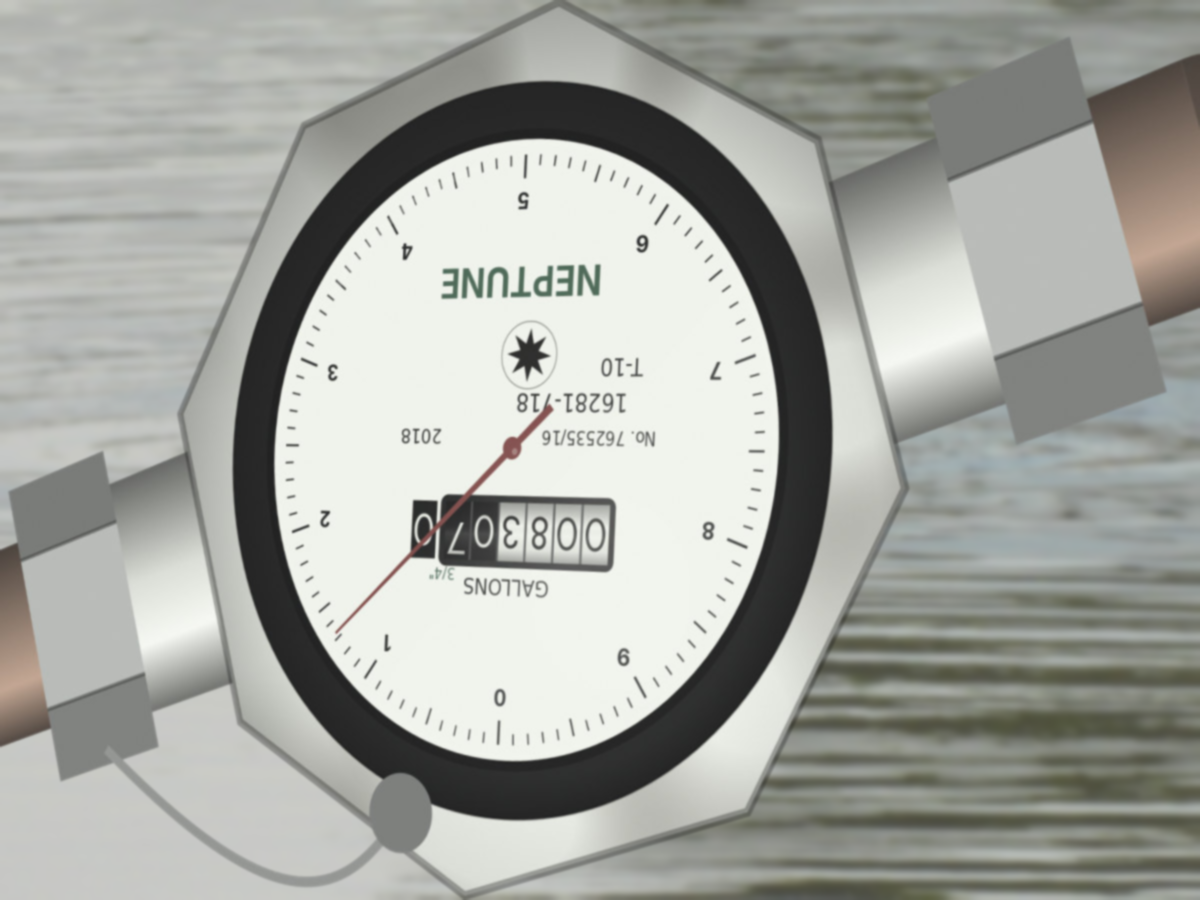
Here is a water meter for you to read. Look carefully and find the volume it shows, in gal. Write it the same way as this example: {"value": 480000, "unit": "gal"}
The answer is {"value": 83071.3, "unit": "gal"}
